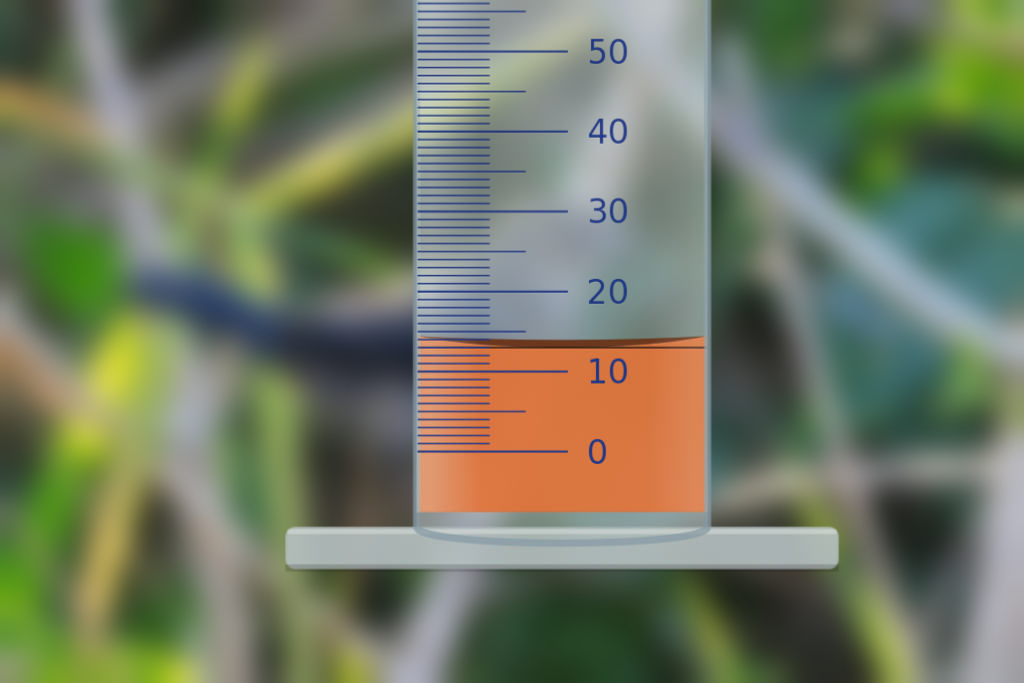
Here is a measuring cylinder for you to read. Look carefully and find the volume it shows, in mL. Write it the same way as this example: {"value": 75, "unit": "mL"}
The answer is {"value": 13, "unit": "mL"}
